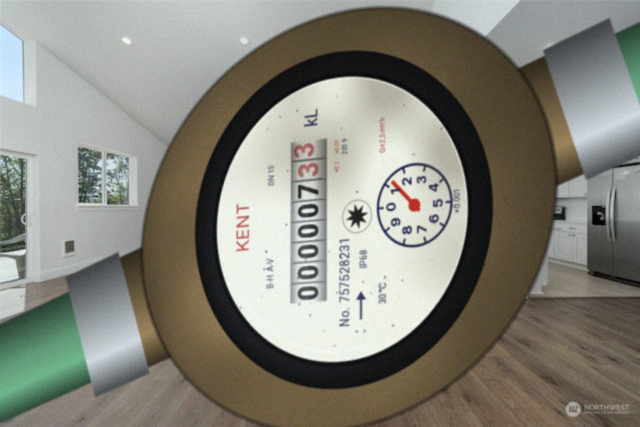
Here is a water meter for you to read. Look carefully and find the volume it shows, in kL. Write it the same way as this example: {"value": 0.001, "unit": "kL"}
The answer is {"value": 7.331, "unit": "kL"}
